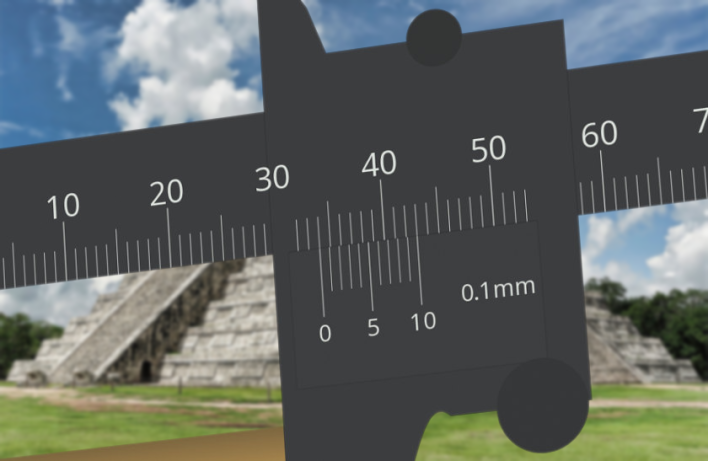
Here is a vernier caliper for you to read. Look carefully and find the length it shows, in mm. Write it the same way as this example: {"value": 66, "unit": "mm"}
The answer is {"value": 34.0, "unit": "mm"}
